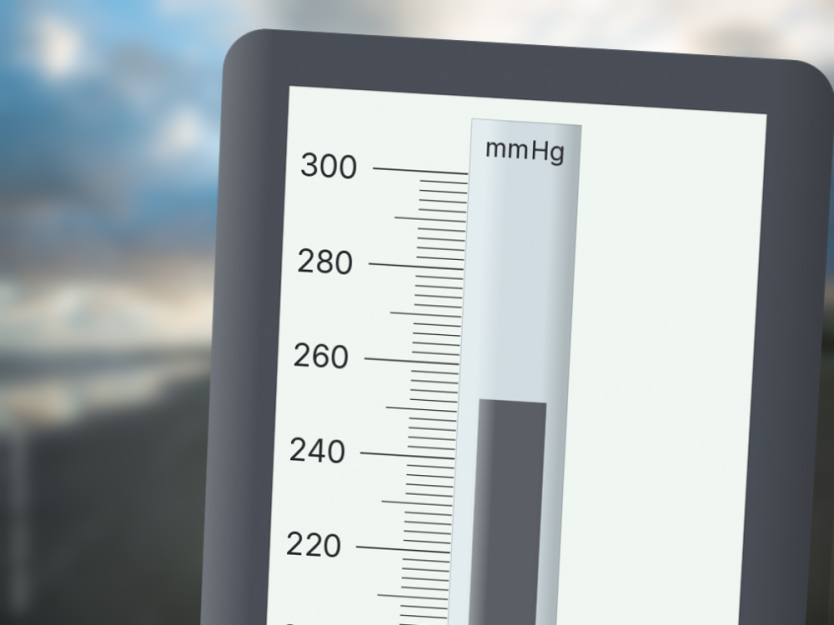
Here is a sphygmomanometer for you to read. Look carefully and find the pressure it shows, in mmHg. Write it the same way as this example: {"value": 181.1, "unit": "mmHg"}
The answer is {"value": 253, "unit": "mmHg"}
